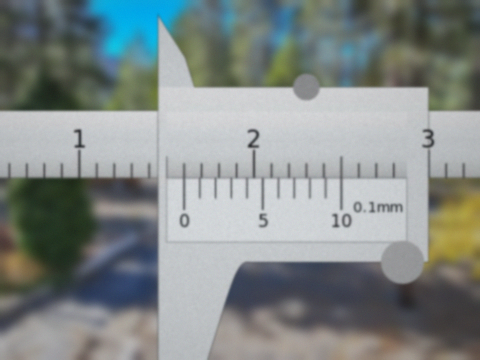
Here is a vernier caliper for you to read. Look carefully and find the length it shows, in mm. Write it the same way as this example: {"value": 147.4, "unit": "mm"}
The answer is {"value": 16.0, "unit": "mm"}
